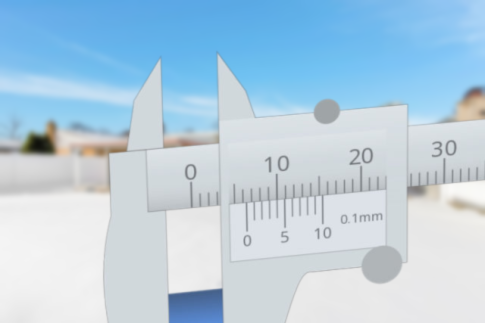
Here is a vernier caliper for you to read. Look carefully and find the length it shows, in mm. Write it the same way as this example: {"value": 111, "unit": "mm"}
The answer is {"value": 6.4, "unit": "mm"}
